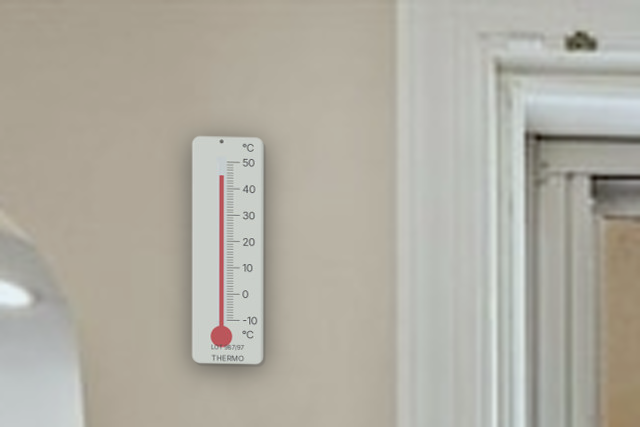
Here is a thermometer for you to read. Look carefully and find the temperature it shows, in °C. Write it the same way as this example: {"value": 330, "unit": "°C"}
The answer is {"value": 45, "unit": "°C"}
